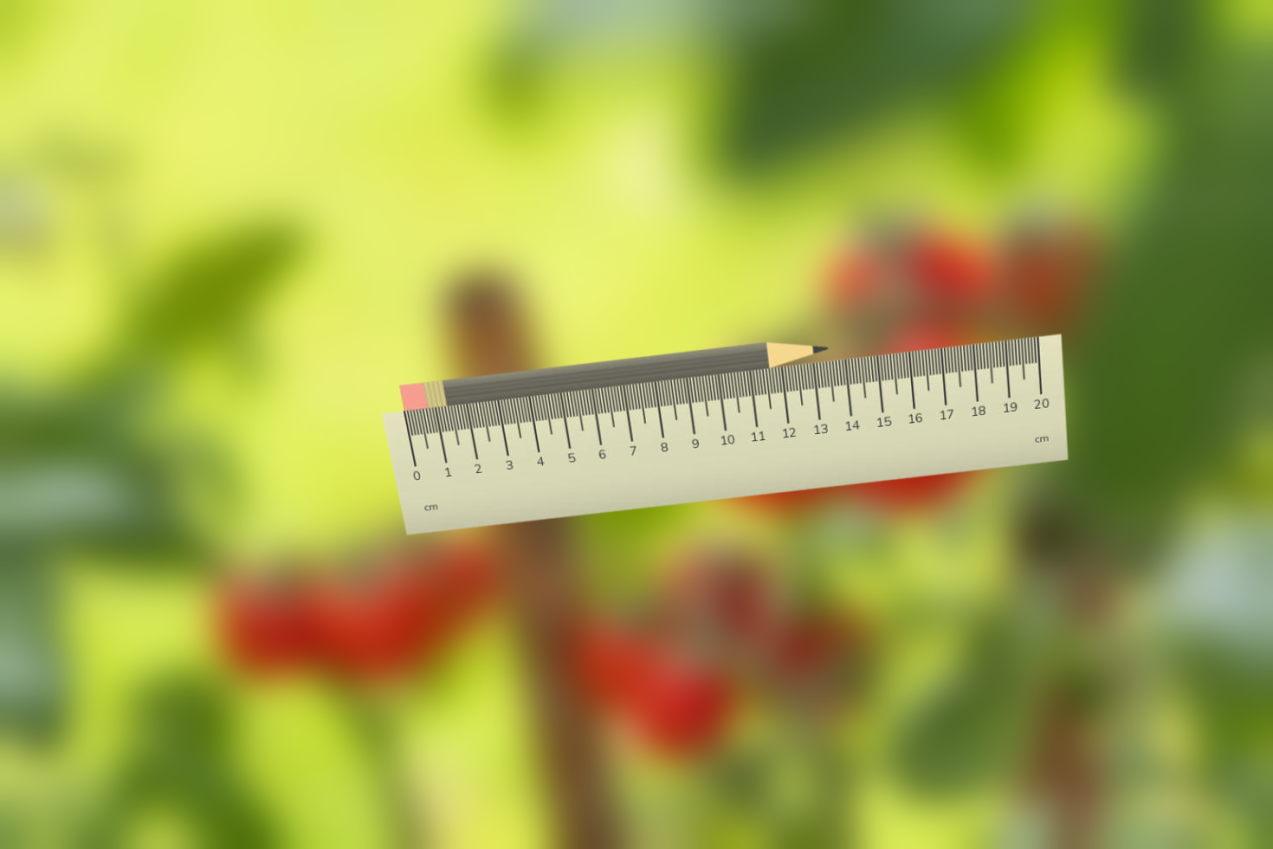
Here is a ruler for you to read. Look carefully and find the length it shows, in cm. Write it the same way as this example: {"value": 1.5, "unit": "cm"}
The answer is {"value": 13.5, "unit": "cm"}
